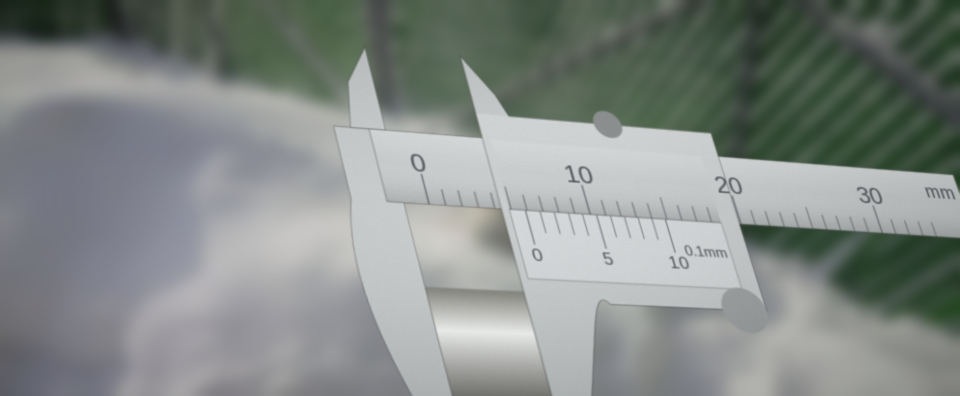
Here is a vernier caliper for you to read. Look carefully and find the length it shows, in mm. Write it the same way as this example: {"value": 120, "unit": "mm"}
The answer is {"value": 5.9, "unit": "mm"}
